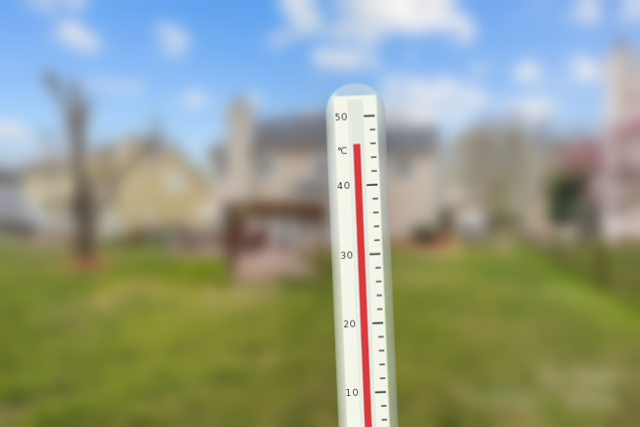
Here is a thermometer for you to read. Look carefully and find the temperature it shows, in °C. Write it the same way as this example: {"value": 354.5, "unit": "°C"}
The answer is {"value": 46, "unit": "°C"}
